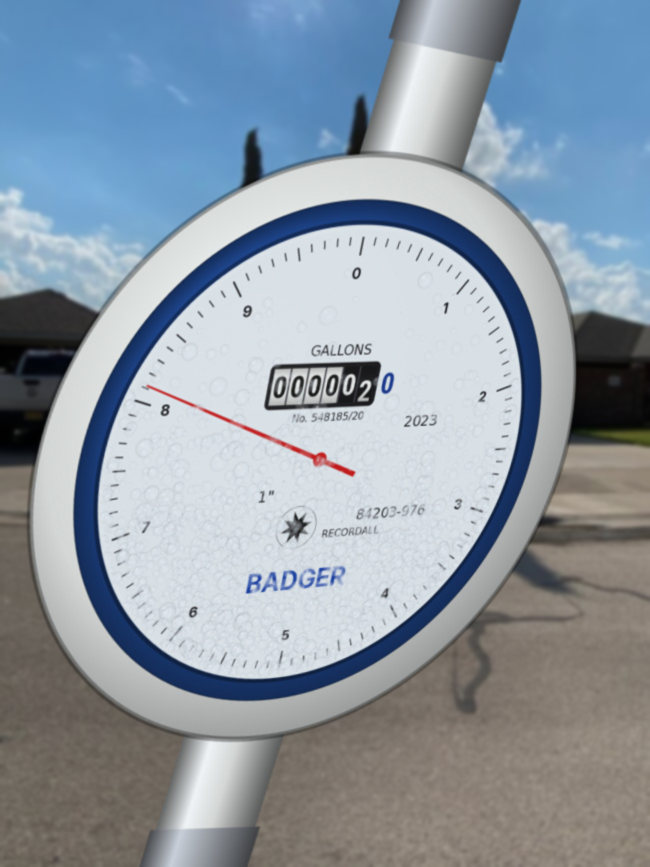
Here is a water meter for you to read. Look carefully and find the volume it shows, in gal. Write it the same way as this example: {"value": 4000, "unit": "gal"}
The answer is {"value": 18.1, "unit": "gal"}
